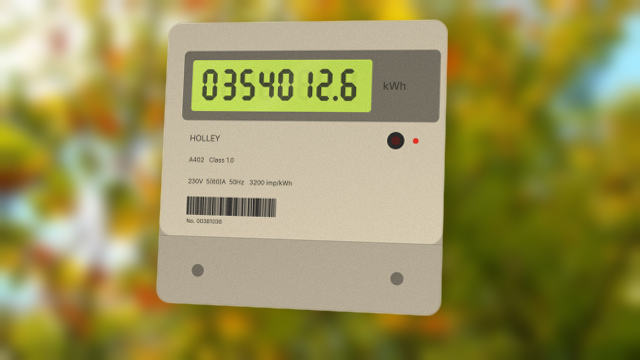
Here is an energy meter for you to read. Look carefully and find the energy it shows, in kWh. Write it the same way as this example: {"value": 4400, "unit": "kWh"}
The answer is {"value": 354012.6, "unit": "kWh"}
